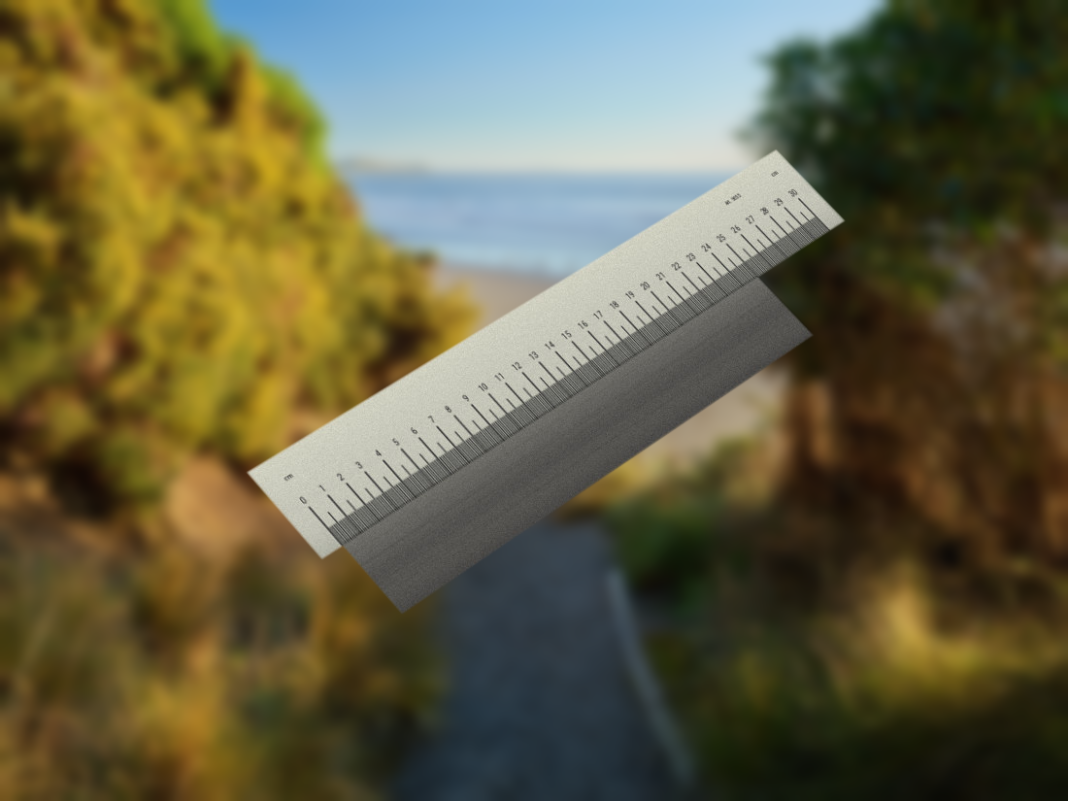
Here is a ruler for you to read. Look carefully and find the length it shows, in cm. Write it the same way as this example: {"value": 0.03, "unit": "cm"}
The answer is {"value": 25, "unit": "cm"}
